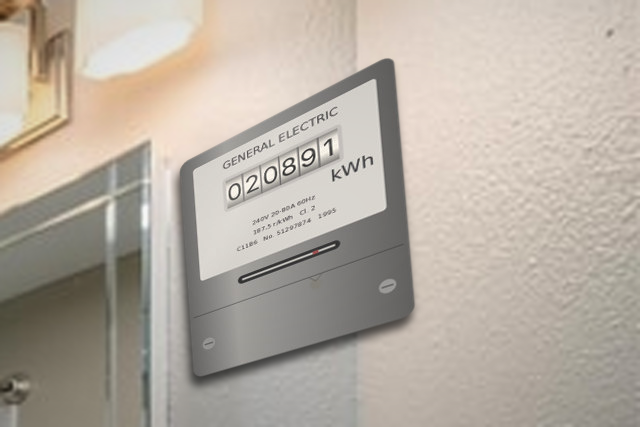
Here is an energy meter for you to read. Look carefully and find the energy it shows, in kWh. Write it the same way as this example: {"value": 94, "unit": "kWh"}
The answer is {"value": 20891, "unit": "kWh"}
